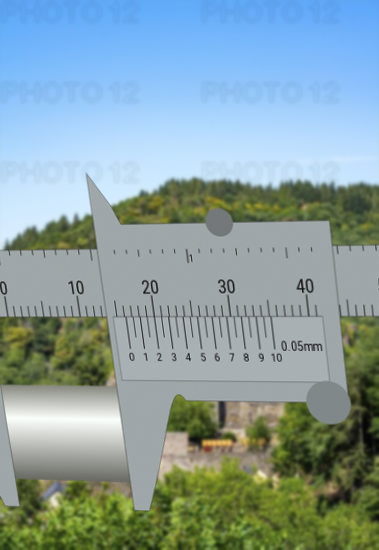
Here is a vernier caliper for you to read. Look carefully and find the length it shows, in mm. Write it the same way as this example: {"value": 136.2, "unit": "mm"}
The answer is {"value": 16.2, "unit": "mm"}
